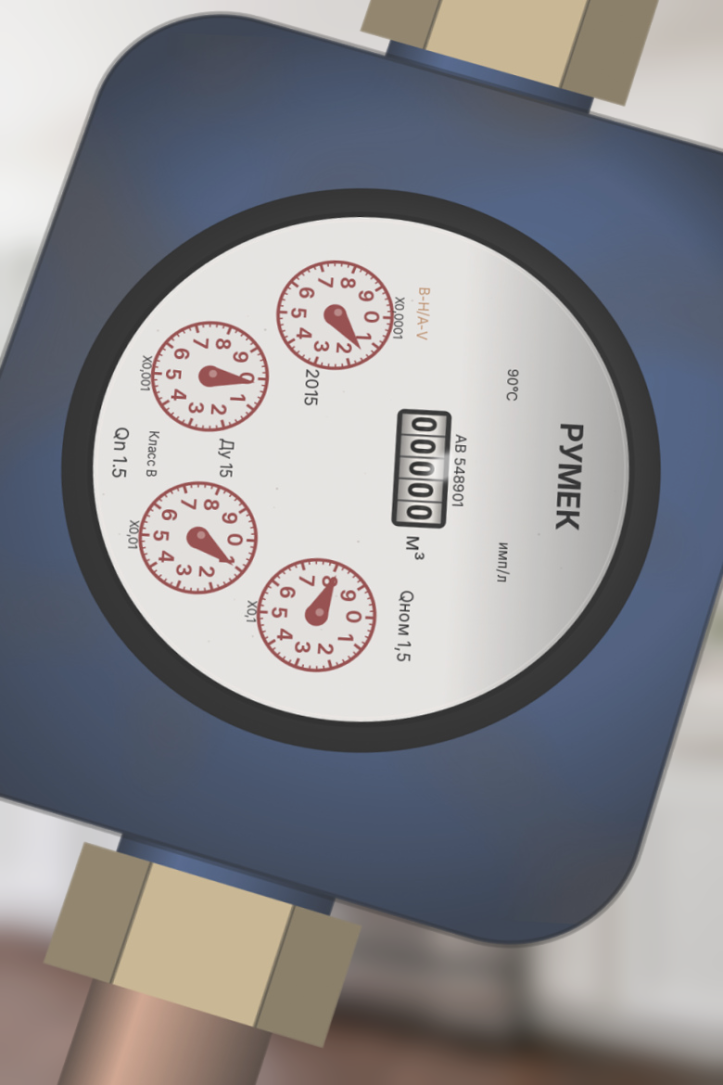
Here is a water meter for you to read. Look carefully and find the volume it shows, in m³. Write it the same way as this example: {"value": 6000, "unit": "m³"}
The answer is {"value": 0.8101, "unit": "m³"}
